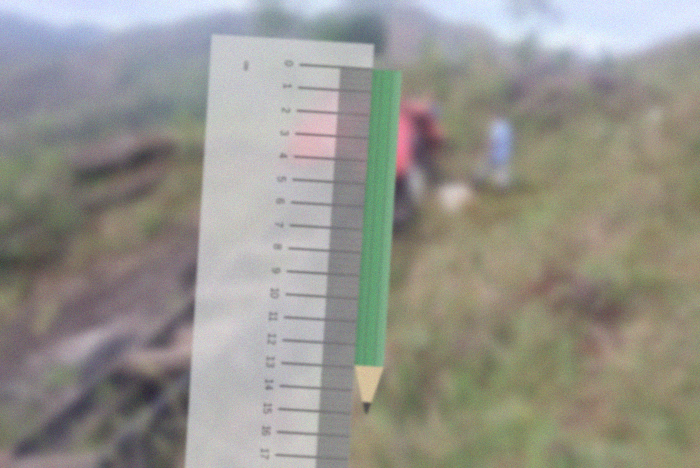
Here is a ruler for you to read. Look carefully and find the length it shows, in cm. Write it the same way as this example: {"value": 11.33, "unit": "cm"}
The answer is {"value": 15, "unit": "cm"}
